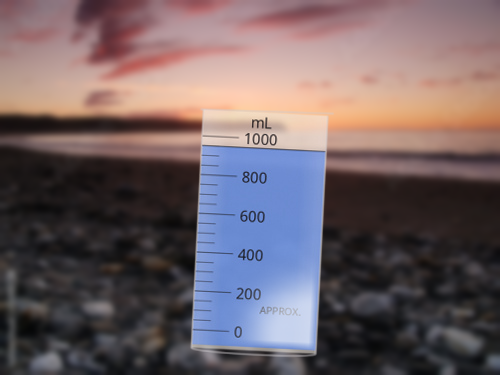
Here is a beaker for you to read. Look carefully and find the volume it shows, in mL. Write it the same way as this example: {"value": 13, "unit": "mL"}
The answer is {"value": 950, "unit": "mL"}
